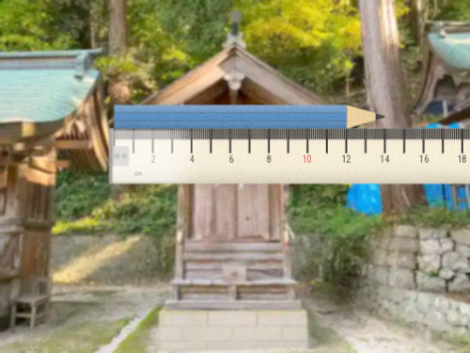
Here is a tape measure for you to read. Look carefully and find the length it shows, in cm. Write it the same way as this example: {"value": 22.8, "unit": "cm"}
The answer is {"value": 14, "unit": "cm"}
